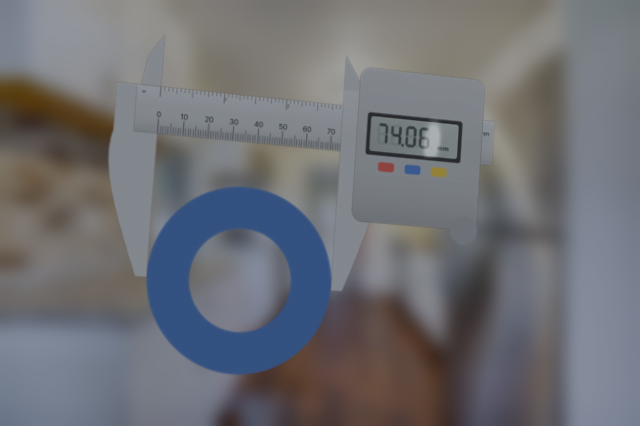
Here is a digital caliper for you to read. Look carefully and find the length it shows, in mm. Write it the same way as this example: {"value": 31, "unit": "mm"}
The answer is {"value": 74.06, "unit": "mm"}
